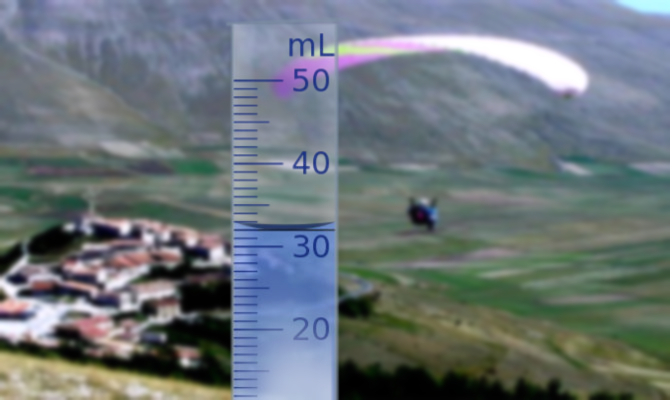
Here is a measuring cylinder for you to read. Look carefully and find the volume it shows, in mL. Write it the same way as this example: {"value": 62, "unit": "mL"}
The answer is {"value": 32, "unit": "mL"}
